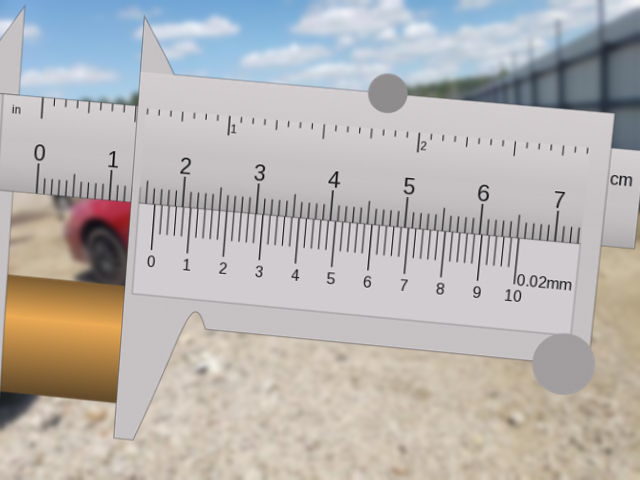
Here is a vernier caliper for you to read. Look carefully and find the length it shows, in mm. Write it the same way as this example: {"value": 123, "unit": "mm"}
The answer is {"value": 16.2, "unit": "mm"}
